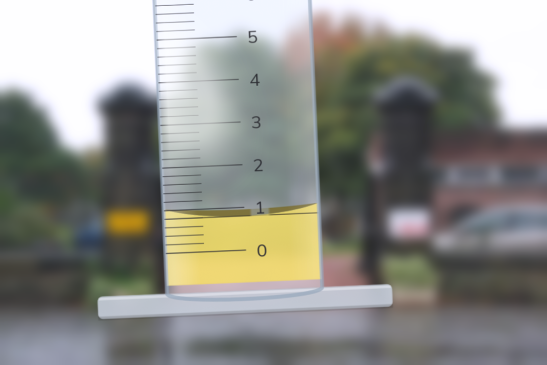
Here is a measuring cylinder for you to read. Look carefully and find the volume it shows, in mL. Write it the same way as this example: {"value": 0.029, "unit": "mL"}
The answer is {"value": 0.8, "unit": "mL"}
